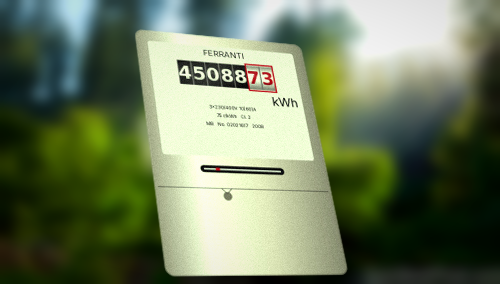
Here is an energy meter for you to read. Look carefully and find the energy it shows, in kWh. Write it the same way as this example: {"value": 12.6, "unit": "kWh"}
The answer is {"value": 45088.73, "unit": "kWh"}
